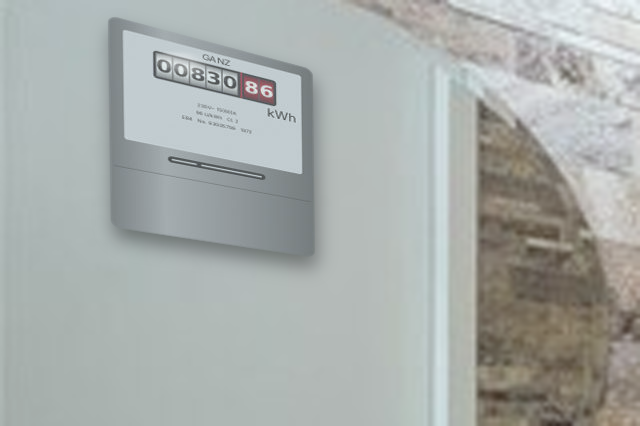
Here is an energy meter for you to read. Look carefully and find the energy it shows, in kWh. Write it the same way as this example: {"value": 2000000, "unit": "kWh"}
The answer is {"value": 830.86, "unit": "kWh"}
